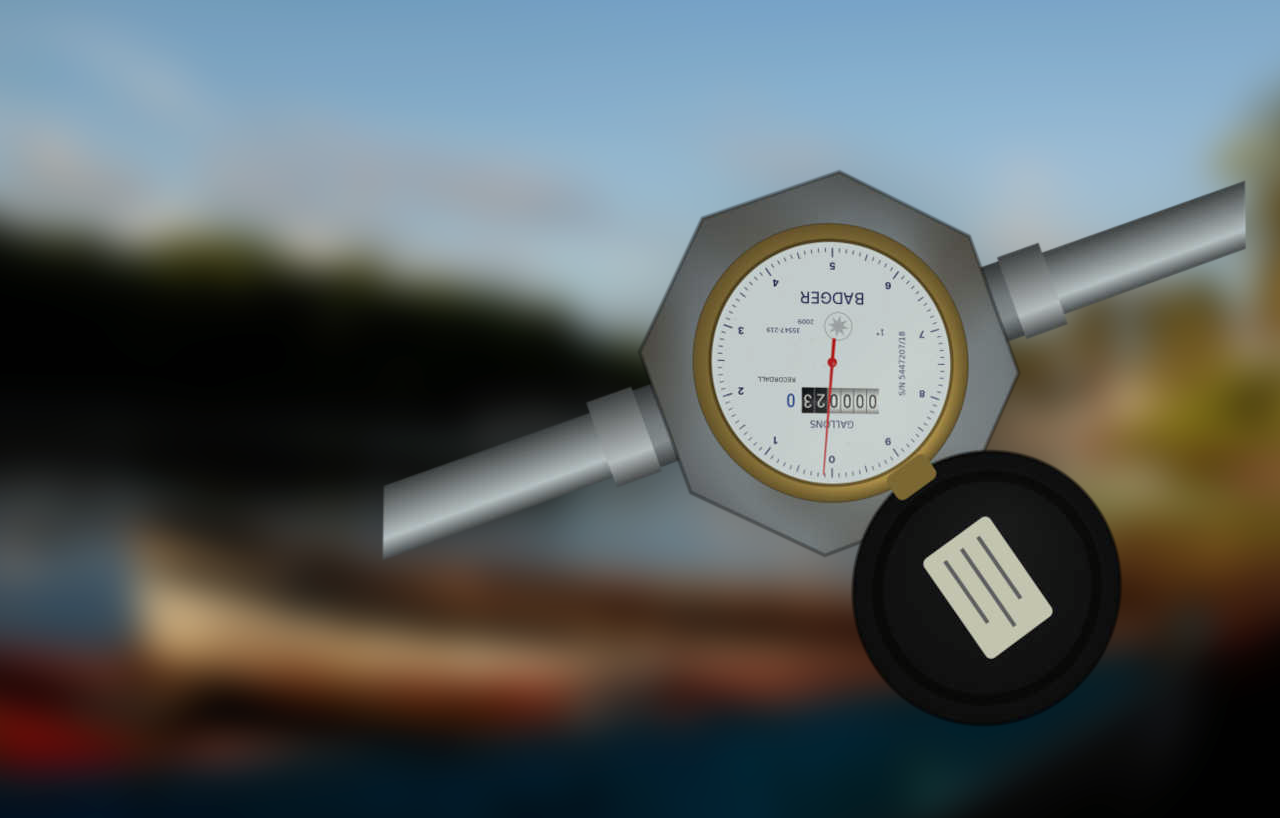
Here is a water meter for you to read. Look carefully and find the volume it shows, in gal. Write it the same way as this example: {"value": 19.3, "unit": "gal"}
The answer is {"value": 230.1, "unit": "gal"}
